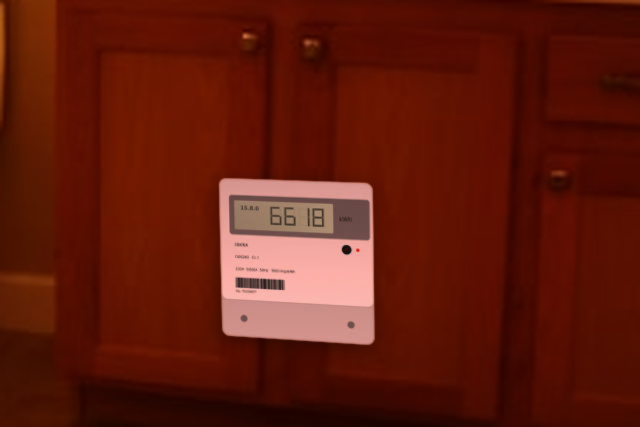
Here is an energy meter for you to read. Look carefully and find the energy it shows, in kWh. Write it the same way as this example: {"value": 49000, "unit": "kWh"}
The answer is {"value": 6618, "unit": "kWh"}
